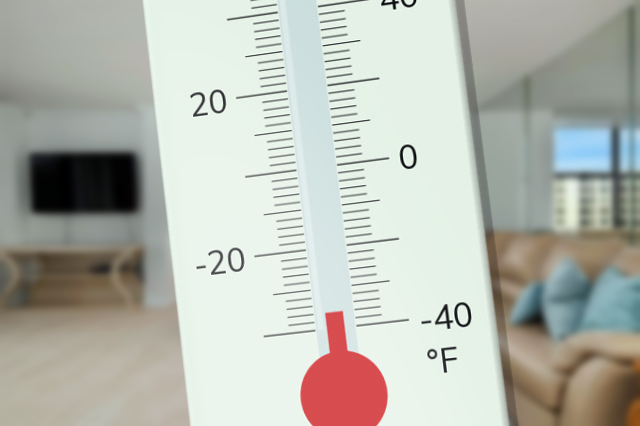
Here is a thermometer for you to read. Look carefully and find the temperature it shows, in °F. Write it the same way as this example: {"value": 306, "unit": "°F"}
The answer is {"value": -36, "unit": "°F"}
